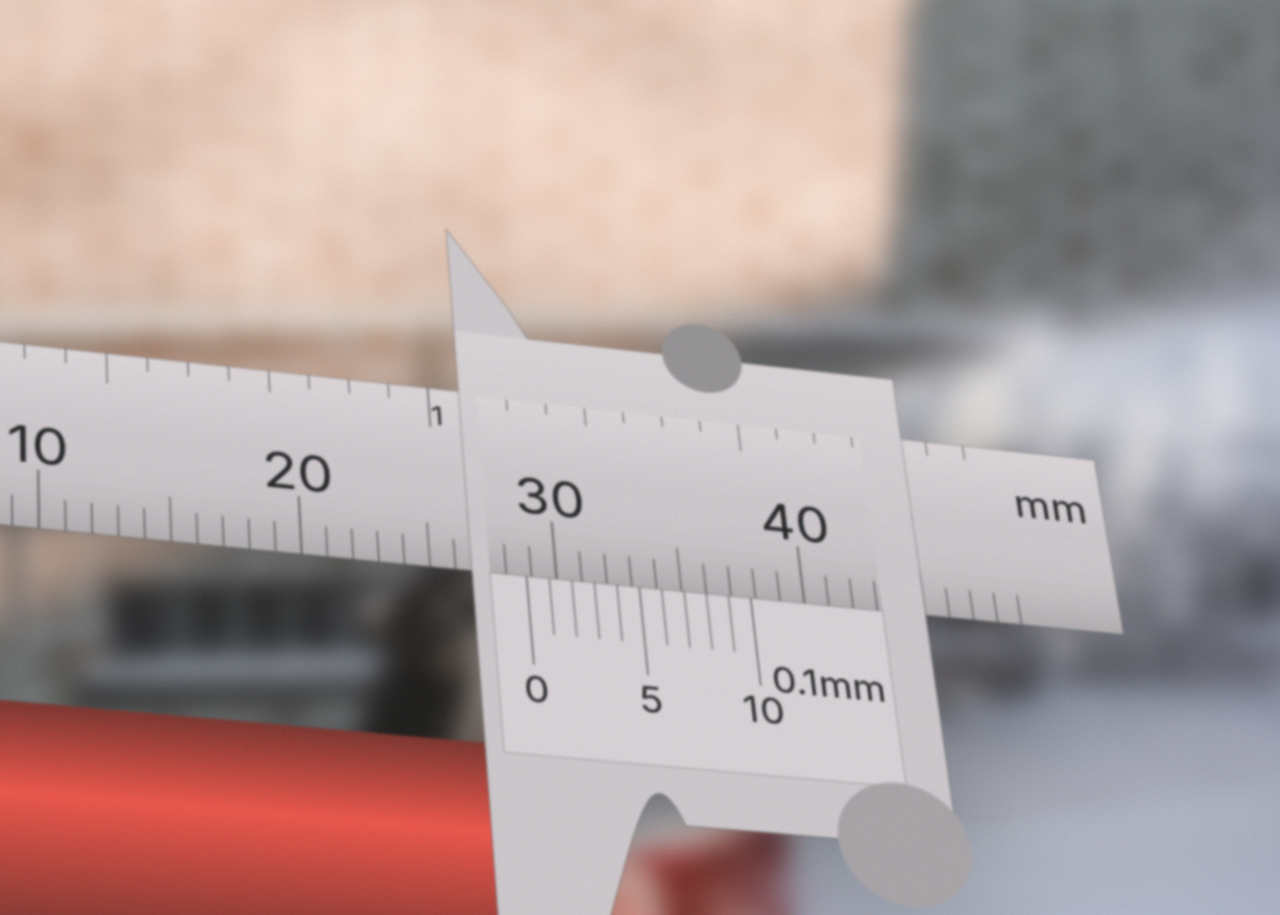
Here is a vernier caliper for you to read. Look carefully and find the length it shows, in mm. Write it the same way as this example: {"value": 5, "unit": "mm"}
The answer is {"value": 28.8, "unit": "mm"}
